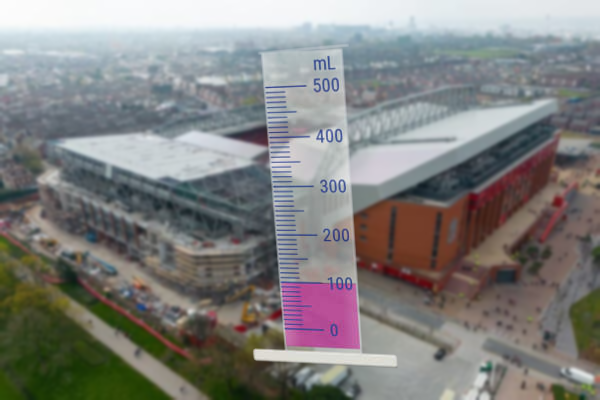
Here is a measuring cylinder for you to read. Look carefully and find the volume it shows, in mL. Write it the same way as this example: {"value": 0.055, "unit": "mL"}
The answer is {"value": 100, "unit": "mL"}
